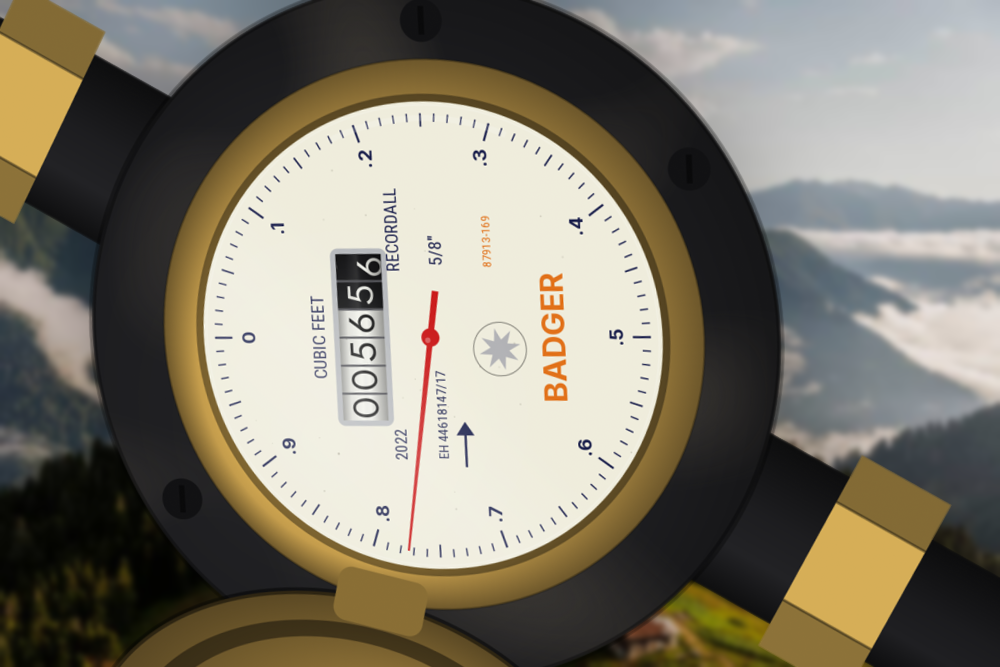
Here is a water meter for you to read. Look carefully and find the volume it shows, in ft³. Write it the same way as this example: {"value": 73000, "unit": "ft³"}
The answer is {"value": 5655.77, "unit": "ft³"}
